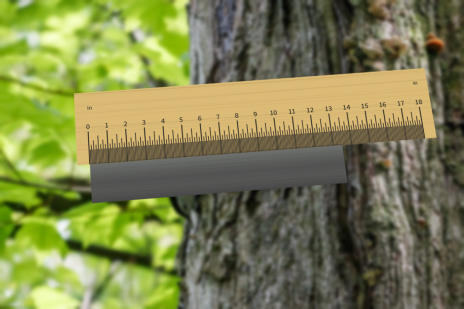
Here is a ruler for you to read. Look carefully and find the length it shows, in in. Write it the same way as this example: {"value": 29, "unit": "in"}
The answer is {"value": 13.5, "unit": "in"}
